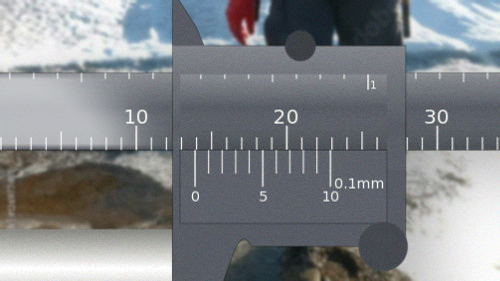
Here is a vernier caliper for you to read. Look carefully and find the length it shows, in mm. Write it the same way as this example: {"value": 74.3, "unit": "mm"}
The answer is {"value": 13.9, "unit": "mm"}
